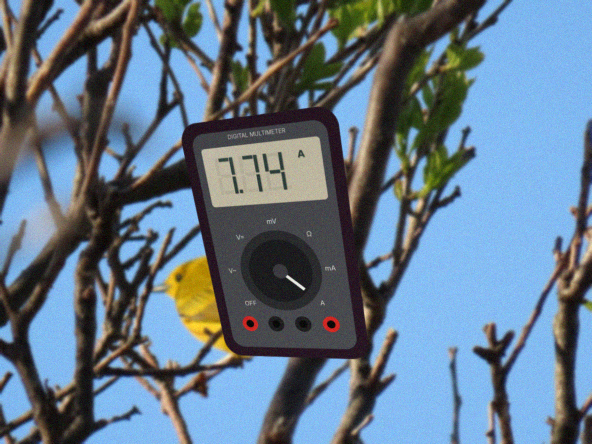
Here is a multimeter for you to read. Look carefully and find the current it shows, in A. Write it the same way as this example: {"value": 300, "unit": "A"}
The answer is {"value": 7.74, "unit": "A"}
